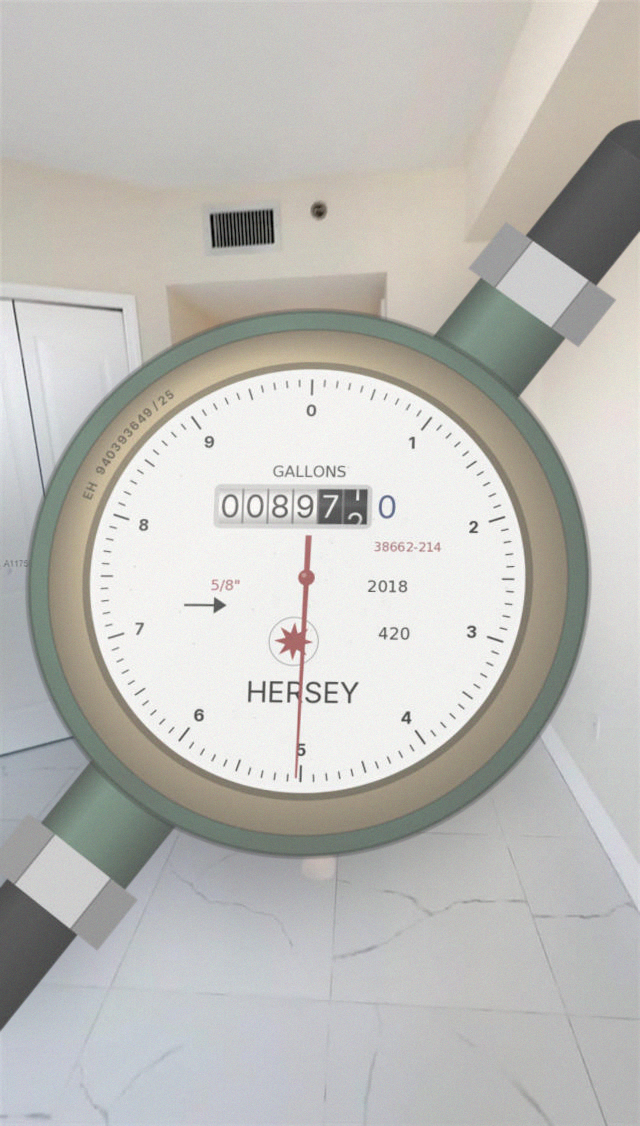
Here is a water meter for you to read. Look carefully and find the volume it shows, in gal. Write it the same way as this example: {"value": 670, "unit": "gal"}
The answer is {"value": 89715.0, "unit": "gal"}
